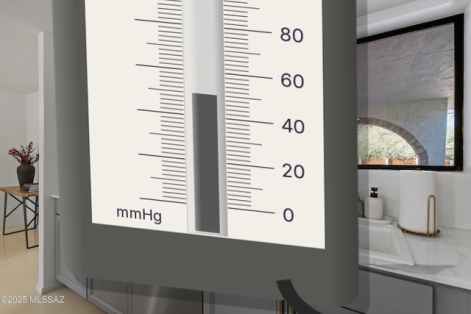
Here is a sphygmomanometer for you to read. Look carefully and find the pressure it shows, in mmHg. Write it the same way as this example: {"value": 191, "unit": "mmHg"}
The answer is {"value": 50, "unit": "mmHg"}
